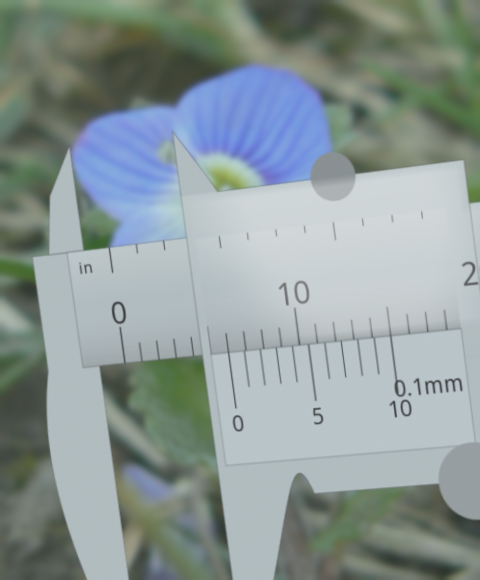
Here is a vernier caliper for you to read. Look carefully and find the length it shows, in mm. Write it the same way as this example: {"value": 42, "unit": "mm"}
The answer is {"value": 6.0, "unit": "mm"}
